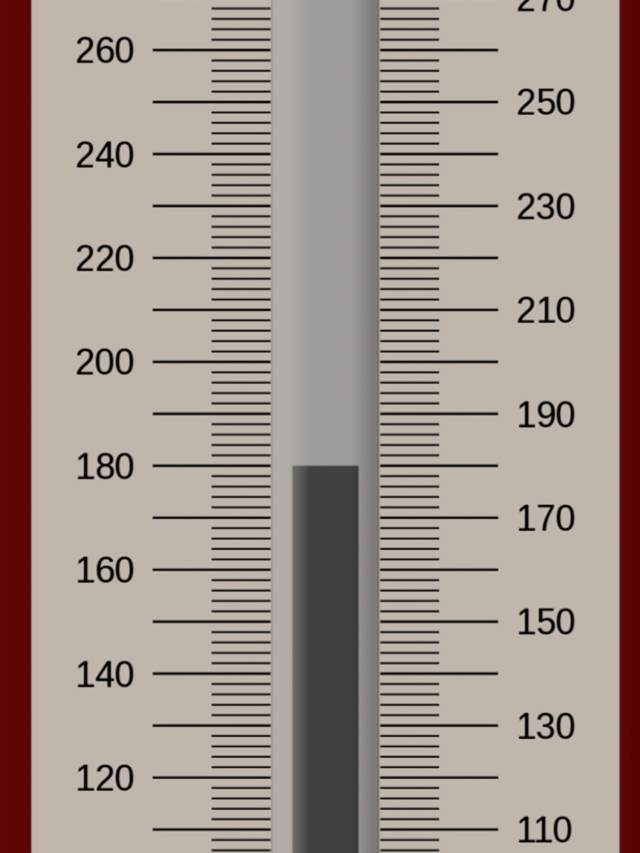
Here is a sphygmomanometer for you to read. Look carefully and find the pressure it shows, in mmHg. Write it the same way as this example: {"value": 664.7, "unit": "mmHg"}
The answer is {"value": 180, "unit": "mmHg"}
